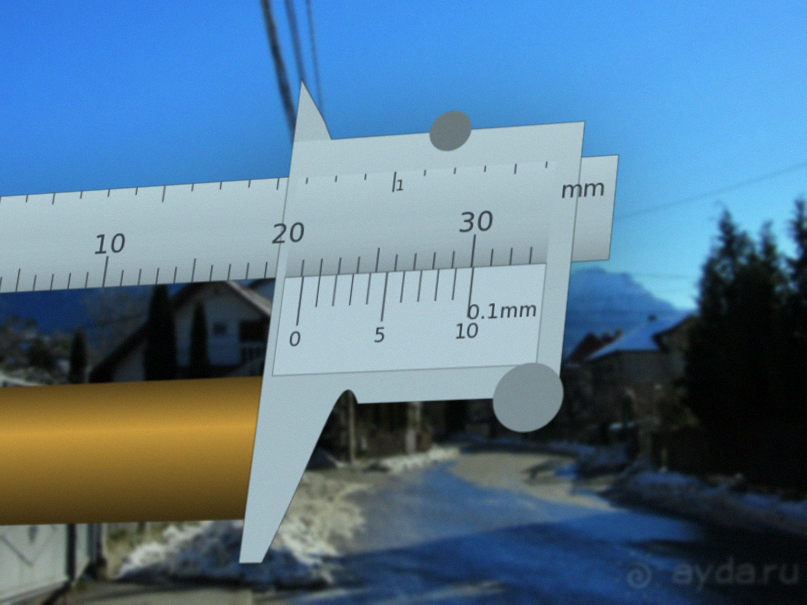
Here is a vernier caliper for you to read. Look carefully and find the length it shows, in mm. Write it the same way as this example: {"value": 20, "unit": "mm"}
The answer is {"value": 21.1, "unit": "mm"}
